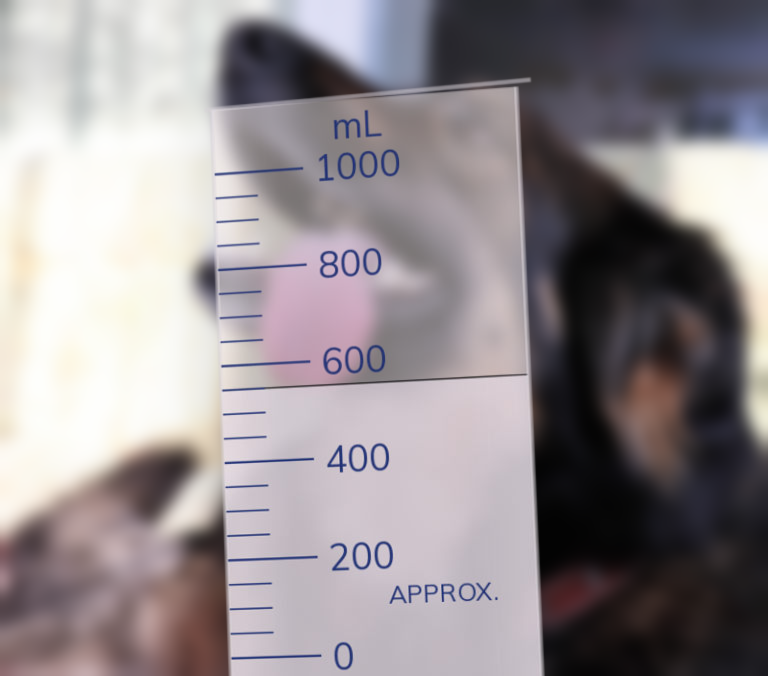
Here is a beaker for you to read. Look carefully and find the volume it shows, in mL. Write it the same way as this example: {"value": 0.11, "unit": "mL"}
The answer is {"value": 550, "unit": "mL"}
